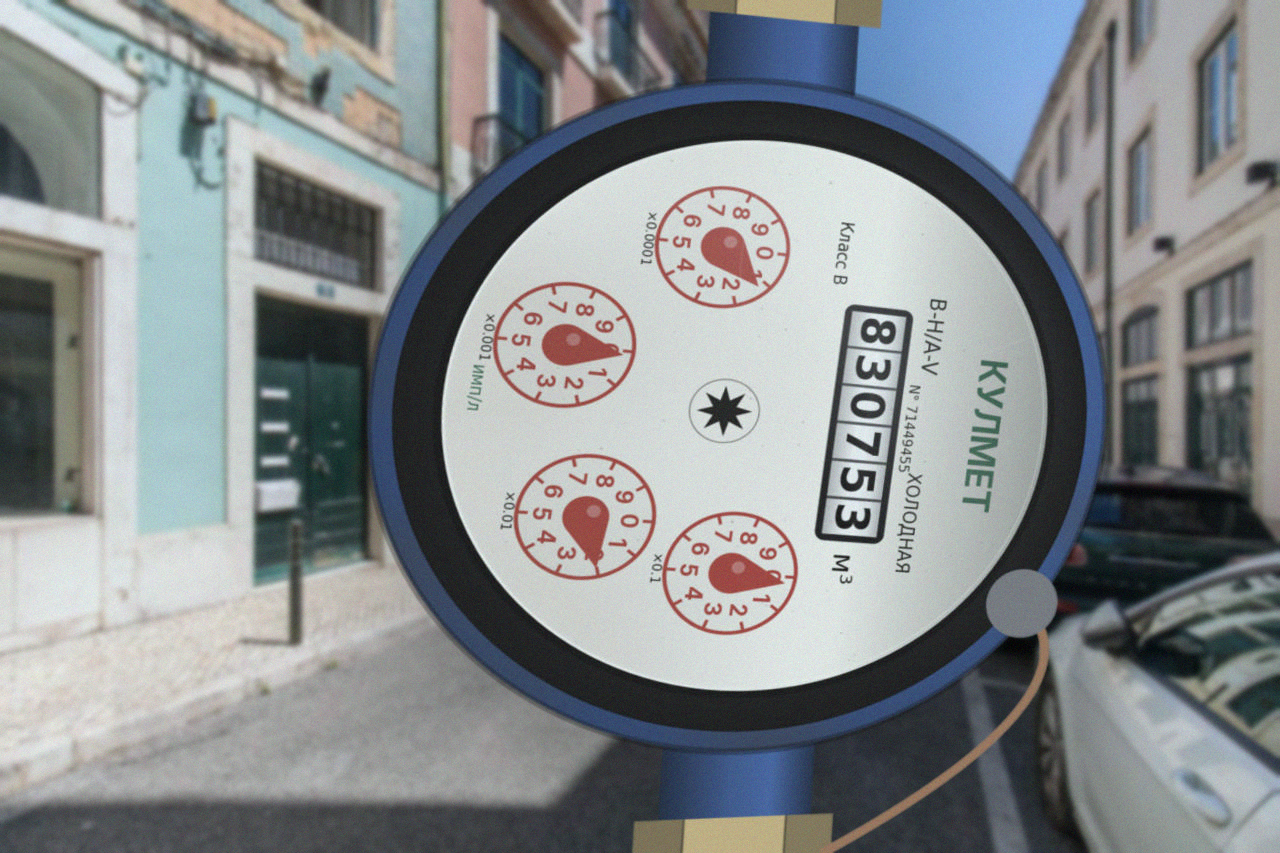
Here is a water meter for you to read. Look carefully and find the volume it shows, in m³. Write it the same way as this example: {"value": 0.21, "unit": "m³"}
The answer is {"value": 830753.0201, "unit": "m³"}
